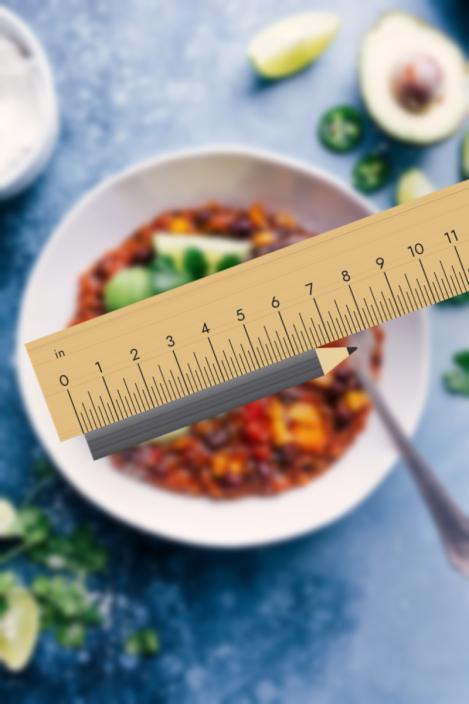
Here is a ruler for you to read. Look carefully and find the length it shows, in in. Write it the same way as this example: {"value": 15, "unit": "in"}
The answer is {"value": 7.625, "unit": "in"}
